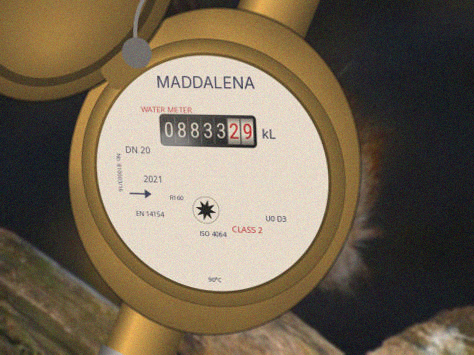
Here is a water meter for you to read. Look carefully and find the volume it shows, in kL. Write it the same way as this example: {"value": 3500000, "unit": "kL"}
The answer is {"value": 8833.29, "unit": "kL"}
